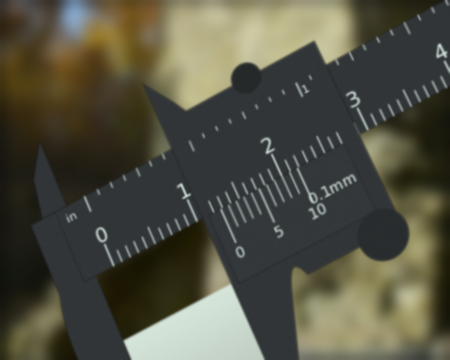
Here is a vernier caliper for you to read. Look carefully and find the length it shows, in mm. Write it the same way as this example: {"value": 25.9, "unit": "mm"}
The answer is {"value": 12.8, "unit": "mm"}
